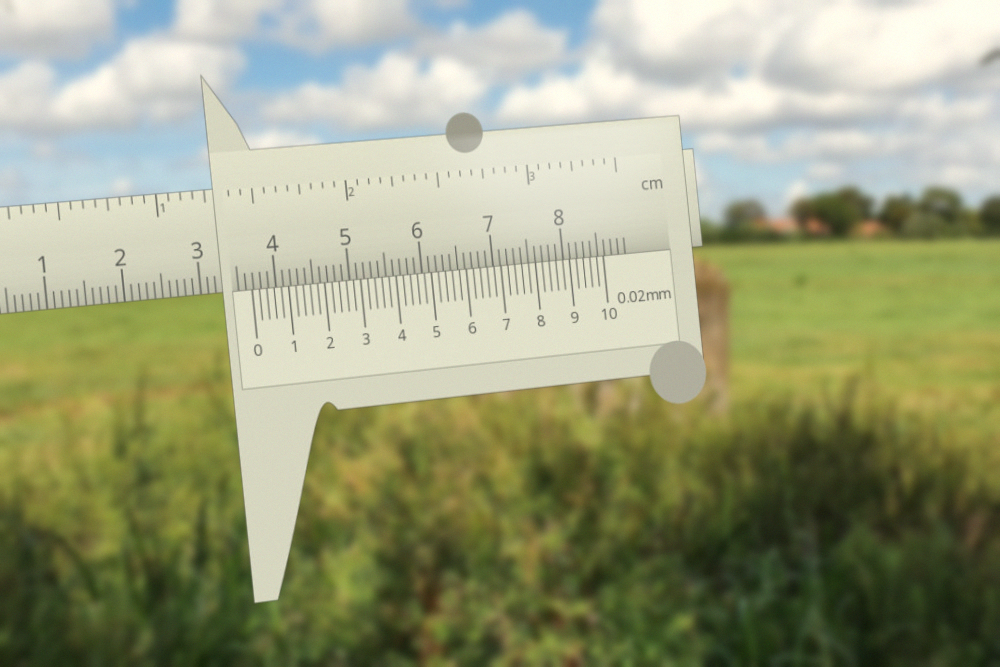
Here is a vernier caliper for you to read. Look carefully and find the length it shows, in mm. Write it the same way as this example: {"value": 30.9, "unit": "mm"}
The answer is {"value": 36.8, "unit": "mm"}
